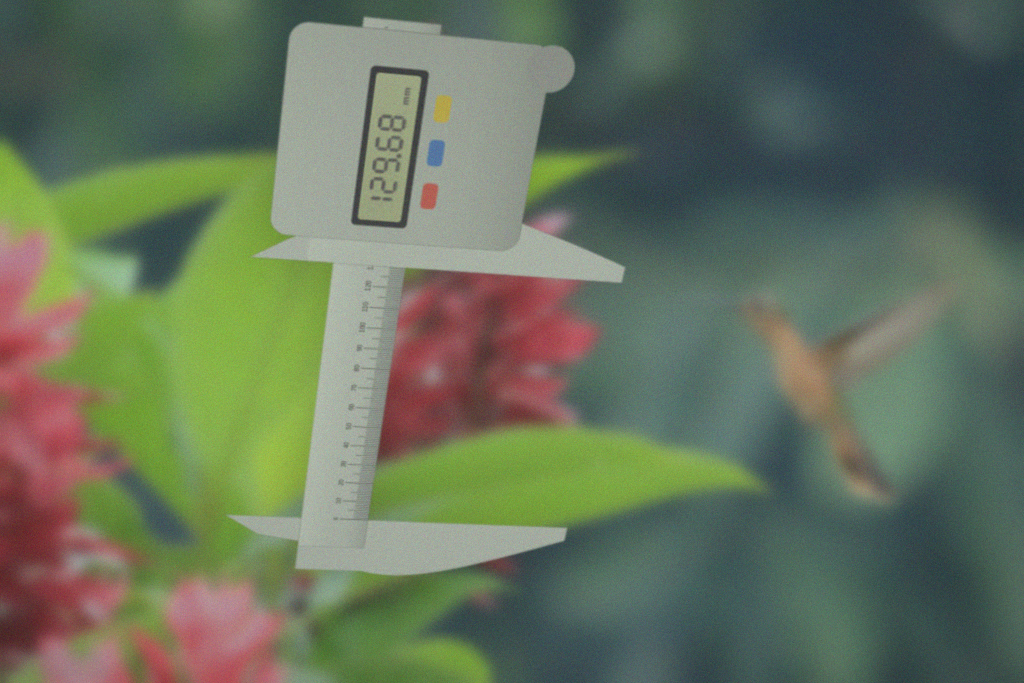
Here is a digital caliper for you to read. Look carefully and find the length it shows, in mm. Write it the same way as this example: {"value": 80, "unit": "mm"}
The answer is {"value": 129.68, "unit": "mm"}
